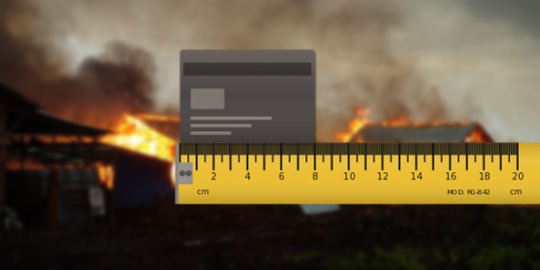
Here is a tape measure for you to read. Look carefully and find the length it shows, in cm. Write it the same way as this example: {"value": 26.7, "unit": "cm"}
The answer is {"value": 8, "unit": "cm"}
